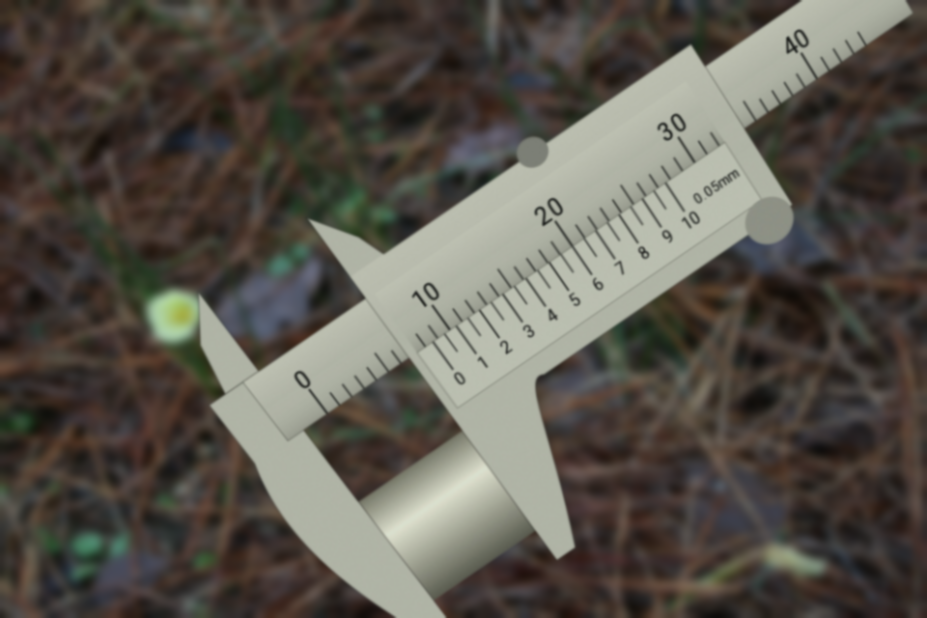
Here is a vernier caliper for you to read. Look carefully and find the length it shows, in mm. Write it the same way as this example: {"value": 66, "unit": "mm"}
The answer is {"value": 8.6, "unit": "mm"}
